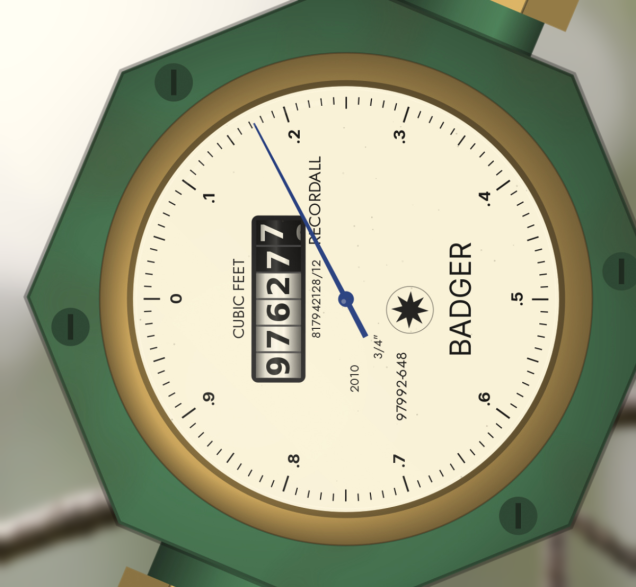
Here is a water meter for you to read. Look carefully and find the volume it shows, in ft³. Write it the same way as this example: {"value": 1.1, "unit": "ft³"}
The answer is {"value": 976277.17, "unit": "ft³"}
